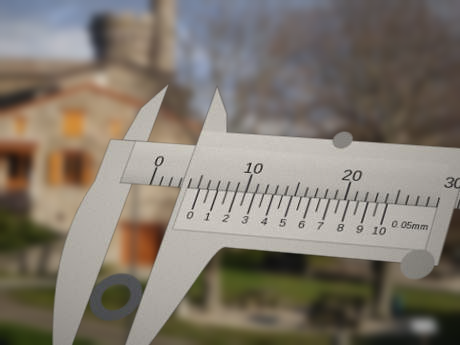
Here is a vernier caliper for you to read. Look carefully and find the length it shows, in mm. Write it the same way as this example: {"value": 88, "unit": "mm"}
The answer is {"value": 5.2, "unit": "mm"}
